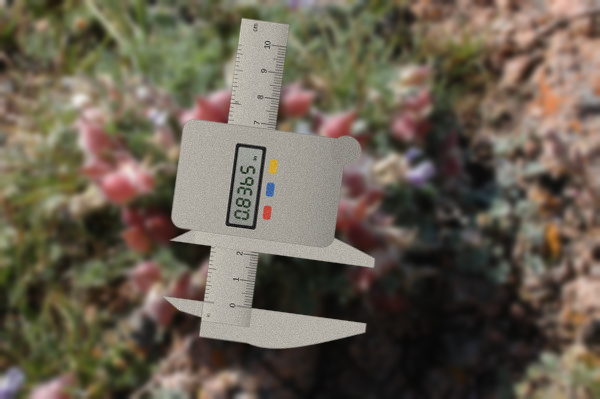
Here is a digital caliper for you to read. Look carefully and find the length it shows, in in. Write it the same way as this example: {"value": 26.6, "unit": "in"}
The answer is {"value": 0.8365, "unit": "in"}
